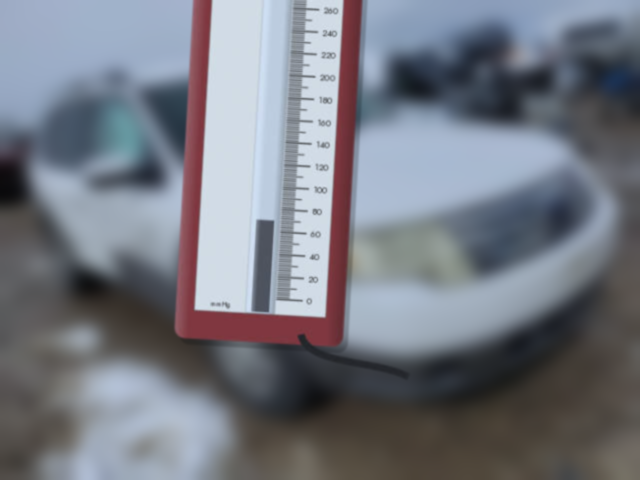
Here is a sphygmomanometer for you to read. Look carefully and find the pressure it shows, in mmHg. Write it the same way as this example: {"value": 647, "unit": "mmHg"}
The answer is {"value": 70, "unit": "mmHg"}
